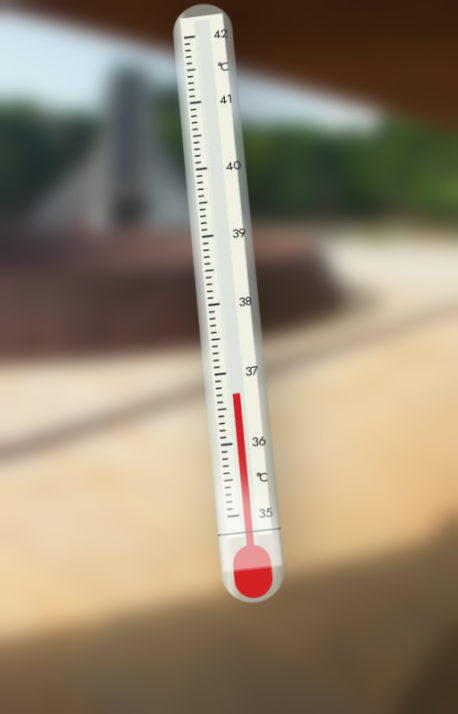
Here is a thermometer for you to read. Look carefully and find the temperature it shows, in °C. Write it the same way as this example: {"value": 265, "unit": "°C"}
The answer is {"value": 36.7, "unit": "°C"}
